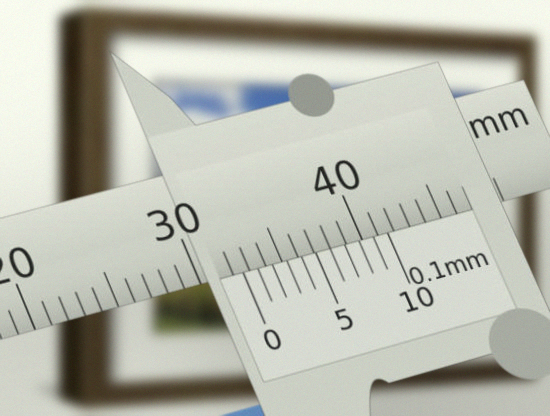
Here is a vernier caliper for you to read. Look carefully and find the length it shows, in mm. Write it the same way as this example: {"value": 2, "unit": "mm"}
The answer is {"value": 32.6, "unit": "mm"}
